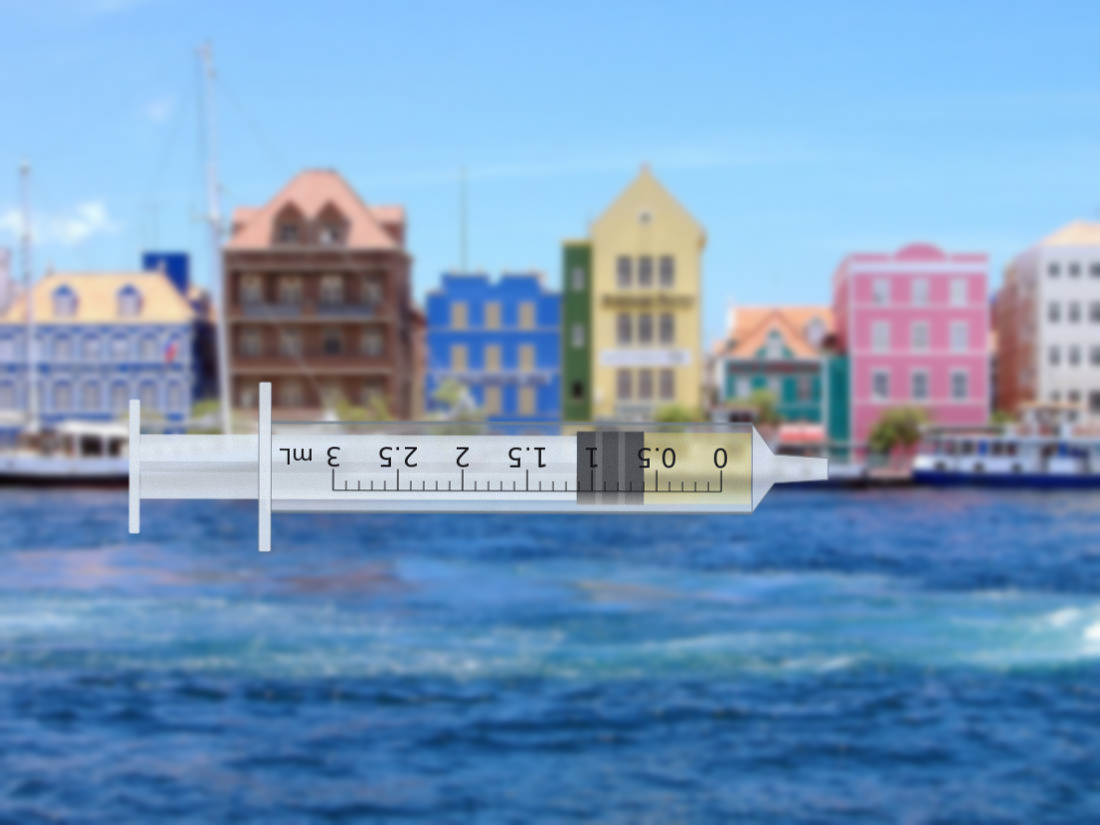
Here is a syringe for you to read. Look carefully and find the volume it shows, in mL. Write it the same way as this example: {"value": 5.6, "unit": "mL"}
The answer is {"value": 0.6, "unit": "mL"}
